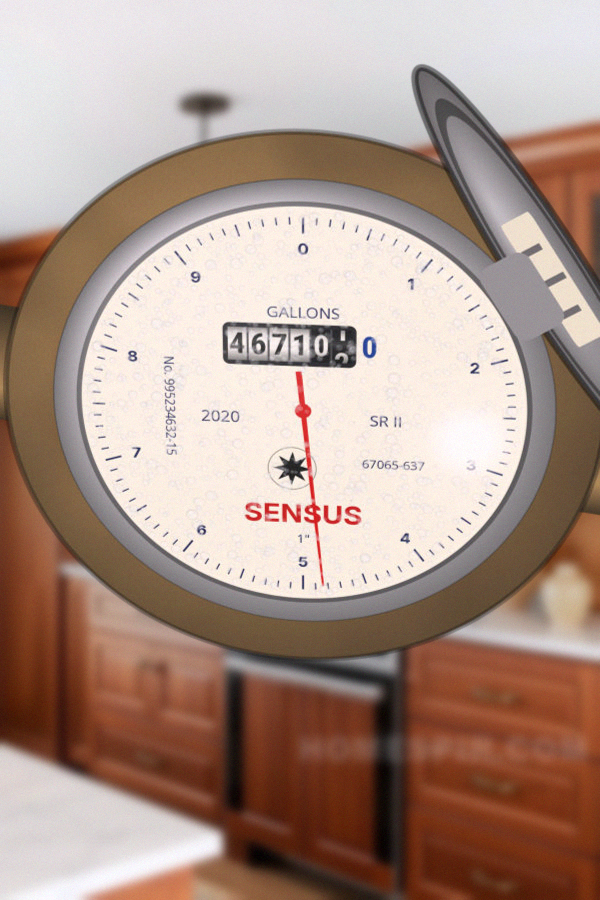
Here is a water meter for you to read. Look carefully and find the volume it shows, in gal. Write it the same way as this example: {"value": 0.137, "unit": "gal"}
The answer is {"value": 4671014.8, "unit": "gal"}
